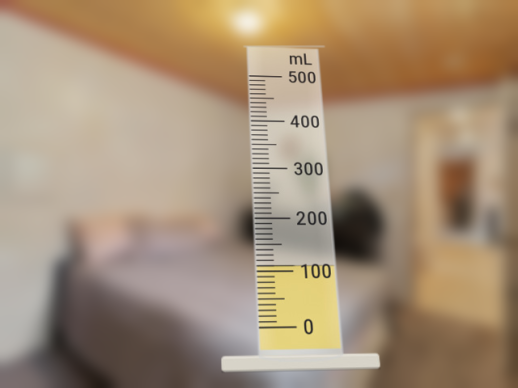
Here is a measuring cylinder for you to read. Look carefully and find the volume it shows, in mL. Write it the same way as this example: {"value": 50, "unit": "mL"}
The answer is {"value": 110, "unit": "mL"}
